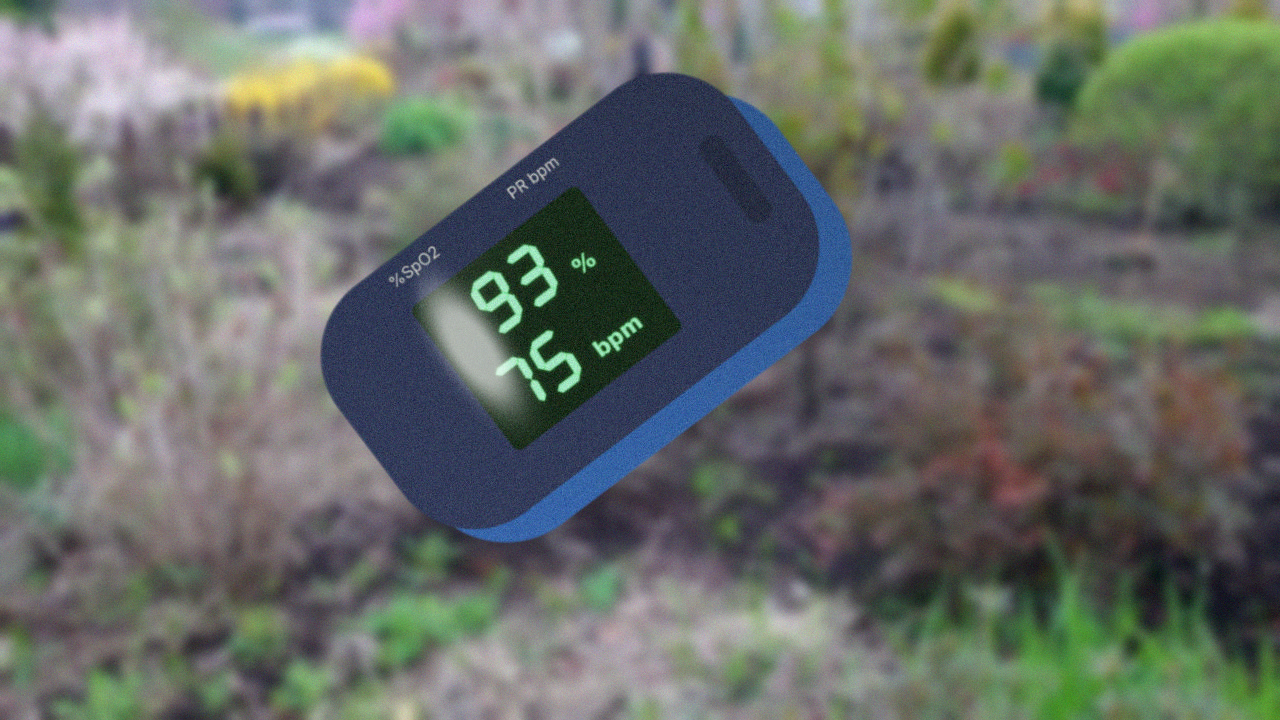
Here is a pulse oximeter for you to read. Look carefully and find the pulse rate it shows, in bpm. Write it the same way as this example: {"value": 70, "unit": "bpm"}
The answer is {"value": 75, "unit": "bpm"}
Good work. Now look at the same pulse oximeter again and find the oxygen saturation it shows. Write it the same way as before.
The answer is {"value": 93, "unit": "%"}
